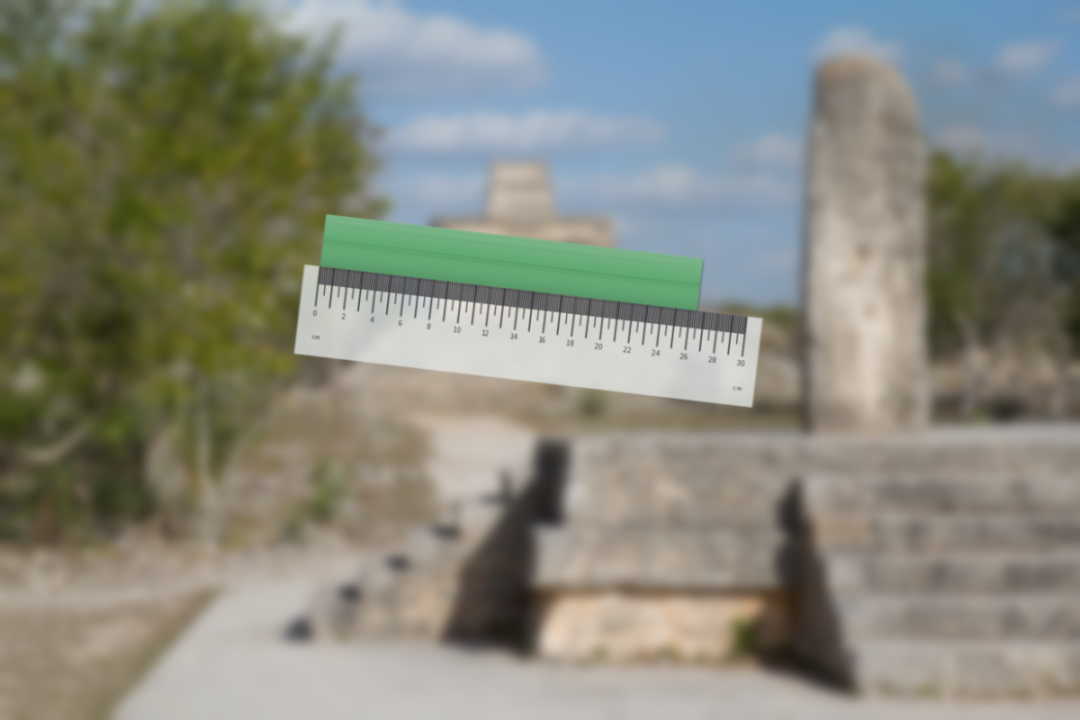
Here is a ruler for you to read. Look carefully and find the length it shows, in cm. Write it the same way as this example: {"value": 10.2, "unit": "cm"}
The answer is {"value": 26.5, "unit": "cm"}
